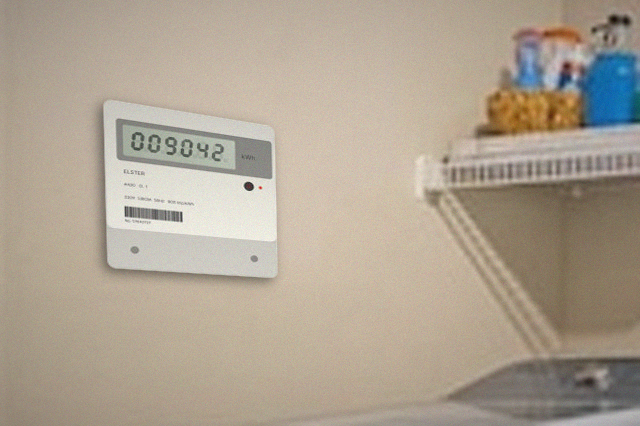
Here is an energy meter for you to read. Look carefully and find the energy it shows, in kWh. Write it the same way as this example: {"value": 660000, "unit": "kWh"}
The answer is {"value": 9042, "unit": "kWh"}
